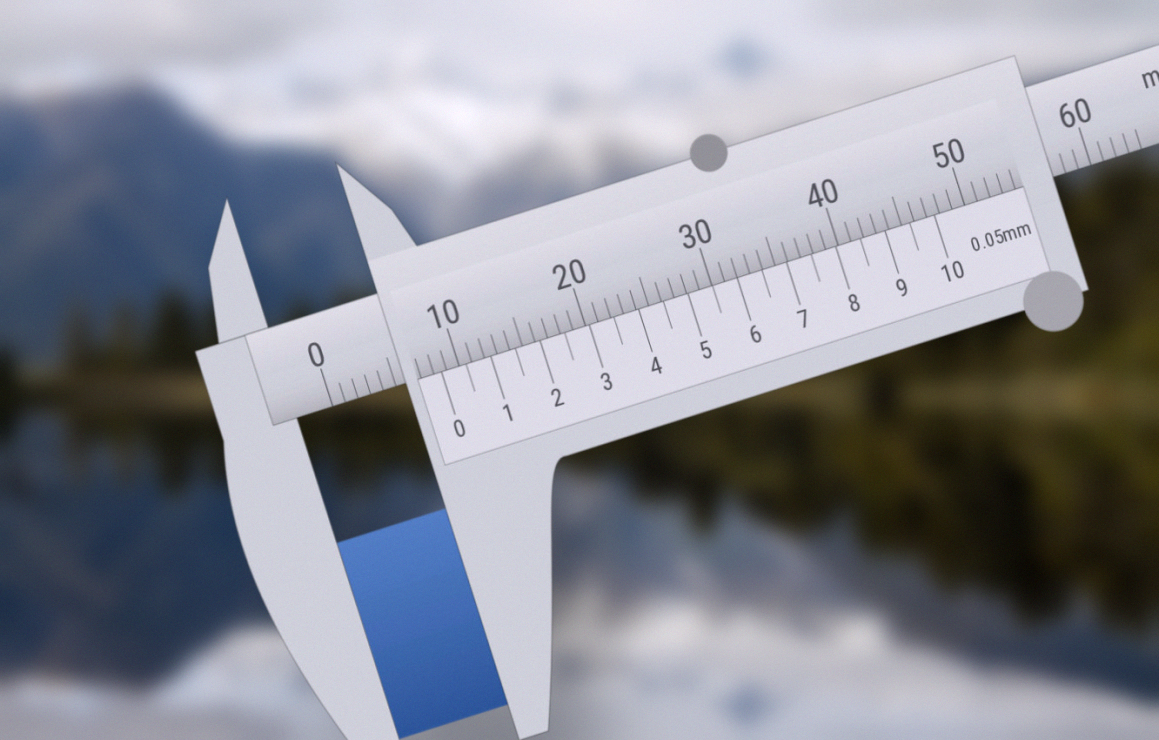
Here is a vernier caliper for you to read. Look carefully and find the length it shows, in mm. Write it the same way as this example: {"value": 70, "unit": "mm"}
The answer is {"value": 8.6, "unit": "mm"}
